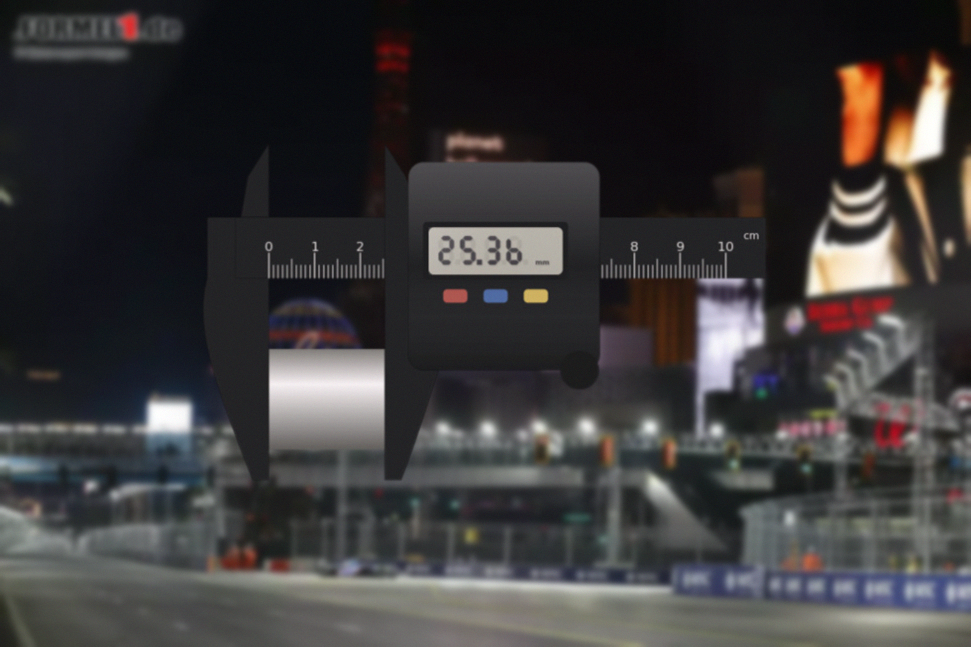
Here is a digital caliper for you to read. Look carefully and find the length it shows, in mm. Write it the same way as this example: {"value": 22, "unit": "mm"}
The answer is {"value": 25.36, "unit": "mm"}
